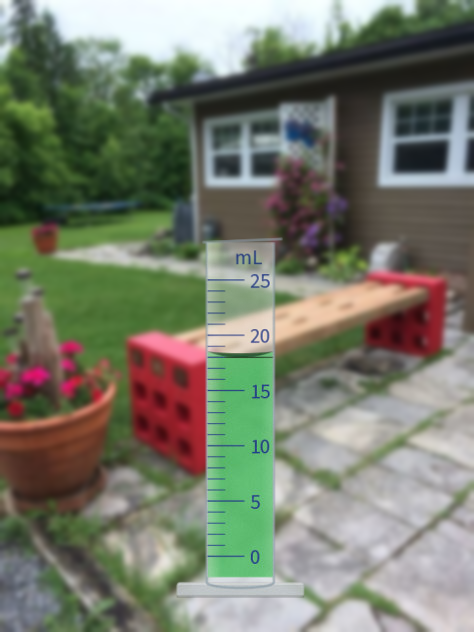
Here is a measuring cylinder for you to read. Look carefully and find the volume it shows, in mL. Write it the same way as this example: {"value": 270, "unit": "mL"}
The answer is {"value": 18, "unit": "mL"}
